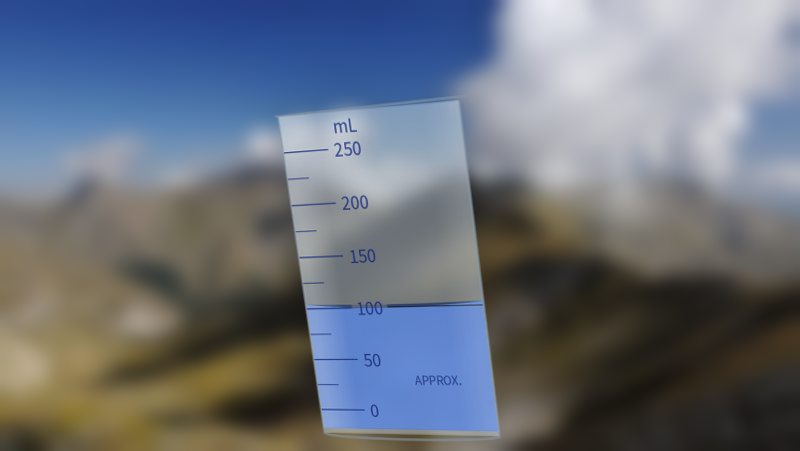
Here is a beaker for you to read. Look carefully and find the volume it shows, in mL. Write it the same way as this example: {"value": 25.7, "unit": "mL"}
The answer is {"value": 100, "unit": "mL"}
